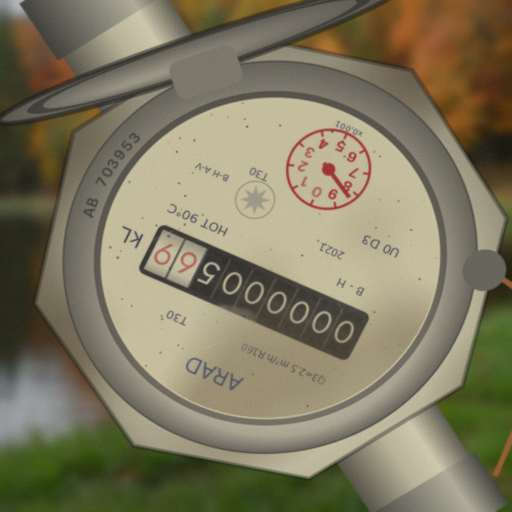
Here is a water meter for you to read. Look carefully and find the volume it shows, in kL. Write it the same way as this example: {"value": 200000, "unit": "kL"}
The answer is {"value": 5.698, "unit": "kL"}
